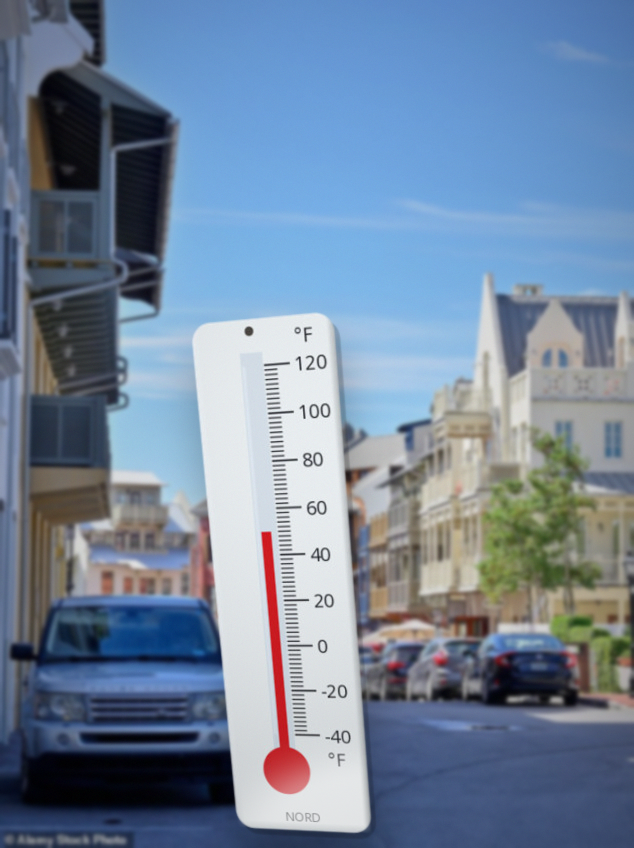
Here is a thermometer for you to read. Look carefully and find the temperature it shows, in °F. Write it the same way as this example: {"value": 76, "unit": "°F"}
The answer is {"value": 50, "unit": "°F"}
